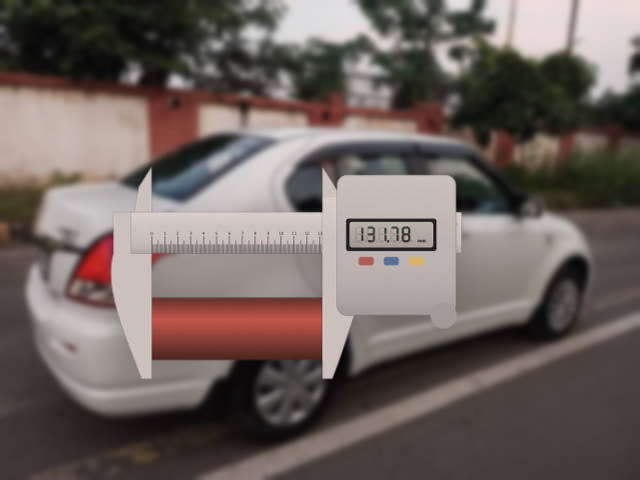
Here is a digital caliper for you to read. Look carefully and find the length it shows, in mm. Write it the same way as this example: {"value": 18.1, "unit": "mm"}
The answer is {"value": 131.78, "unit": "mm"}
